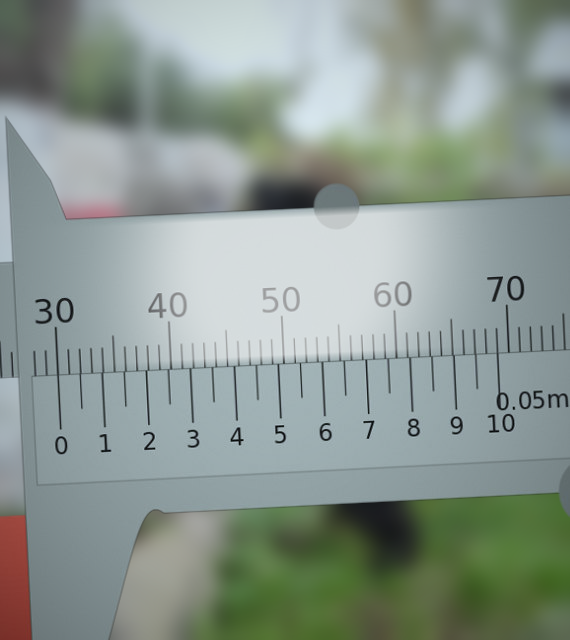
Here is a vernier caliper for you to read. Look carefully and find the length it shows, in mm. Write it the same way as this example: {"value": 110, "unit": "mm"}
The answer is {"value": 30.0, "unit": "mm"}
